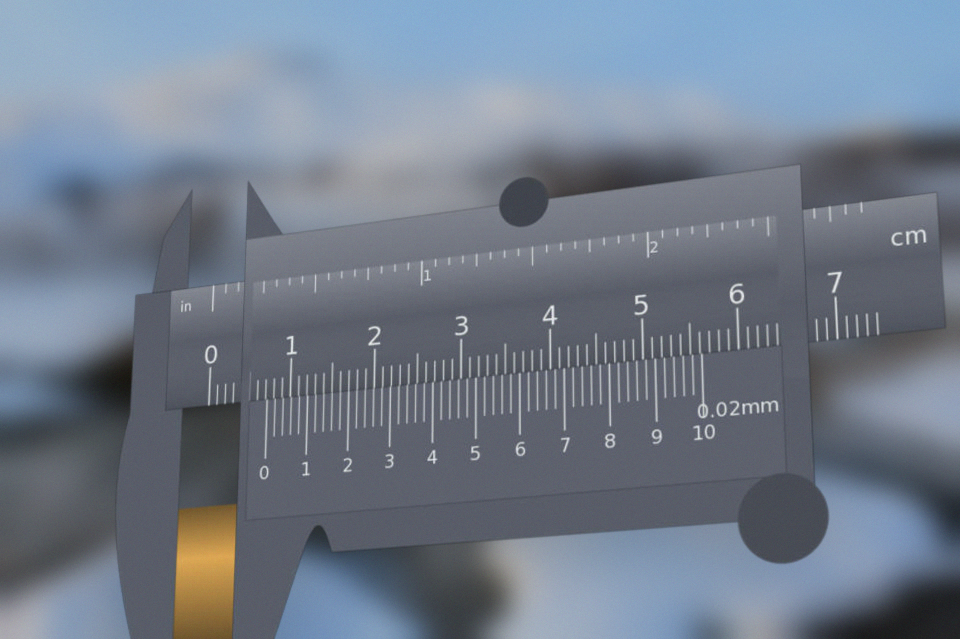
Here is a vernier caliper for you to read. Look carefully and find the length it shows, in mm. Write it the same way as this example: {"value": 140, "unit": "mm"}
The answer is {"value": 7.2, "unit": "mm"}
